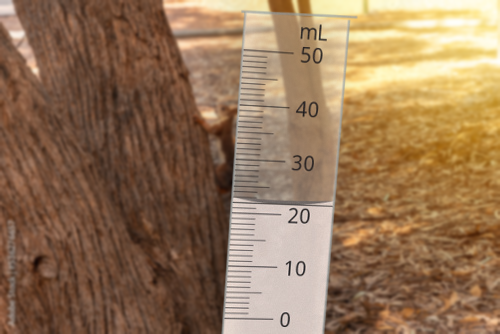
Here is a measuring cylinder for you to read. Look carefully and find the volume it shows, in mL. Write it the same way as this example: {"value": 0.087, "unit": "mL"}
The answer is {"value": 22, "unit": "mL"}
